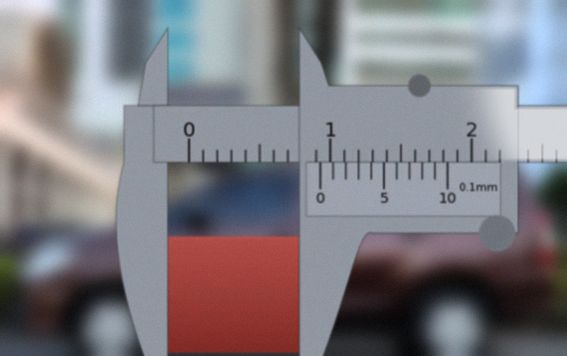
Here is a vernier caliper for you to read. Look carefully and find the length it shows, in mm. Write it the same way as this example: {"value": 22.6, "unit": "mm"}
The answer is {"value": 9.3, "unit": "mm"}
